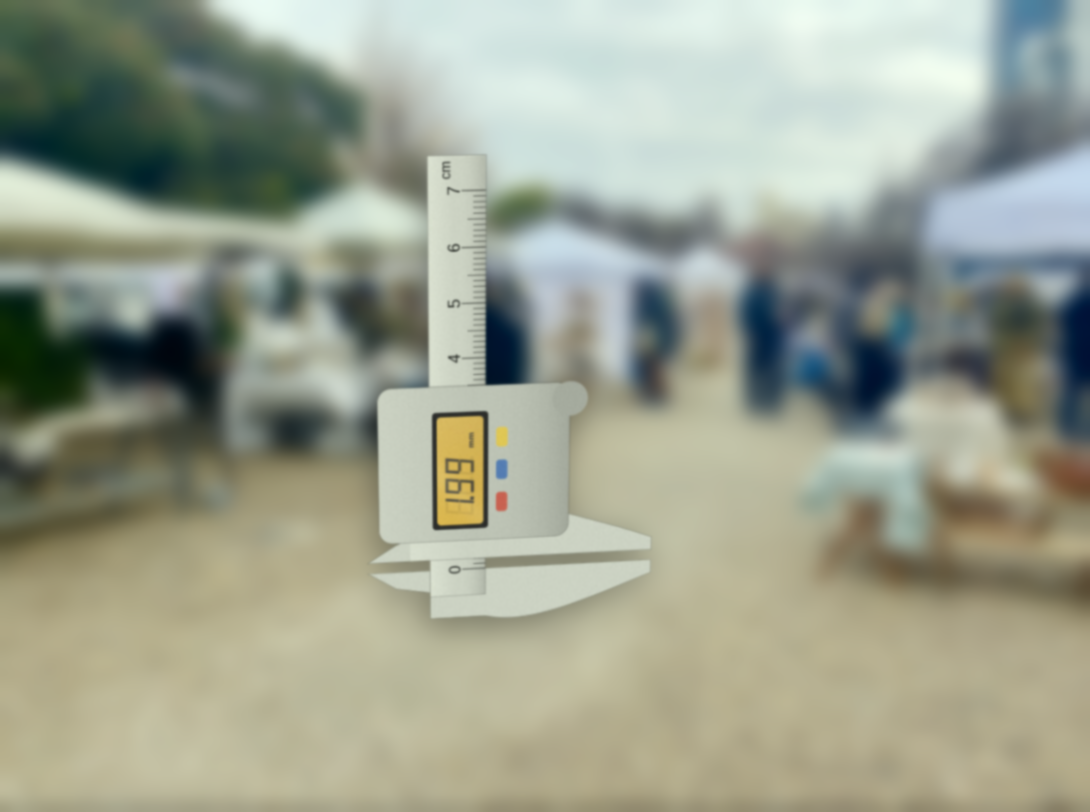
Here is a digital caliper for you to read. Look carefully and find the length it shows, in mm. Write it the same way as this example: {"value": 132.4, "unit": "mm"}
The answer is {"value": 1.99, "unit": "mm"}
